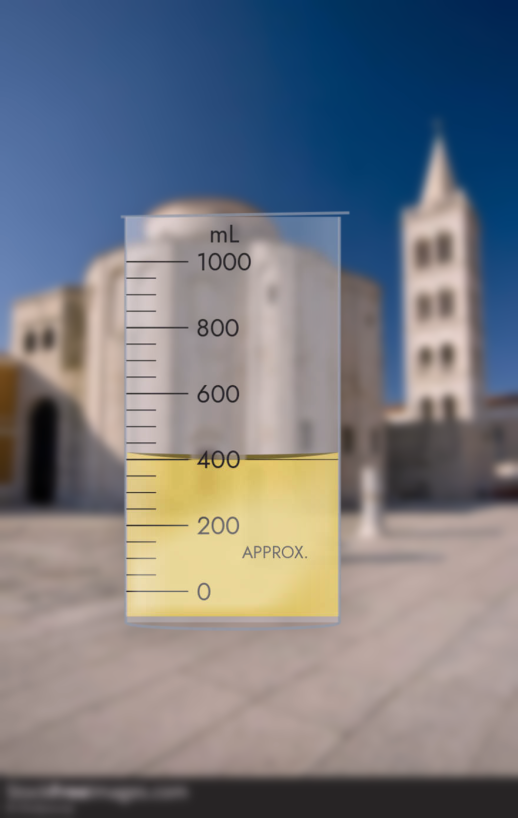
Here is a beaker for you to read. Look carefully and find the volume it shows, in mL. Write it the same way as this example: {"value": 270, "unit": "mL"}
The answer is {"value": 400, "unit": "mL"}
